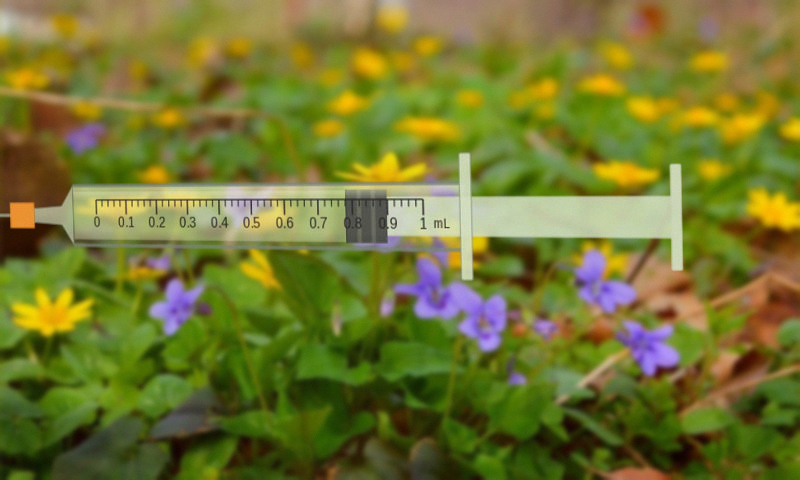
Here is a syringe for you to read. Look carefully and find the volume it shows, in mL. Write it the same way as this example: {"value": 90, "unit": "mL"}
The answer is {"value": 0.78, "unit": "mL"}
